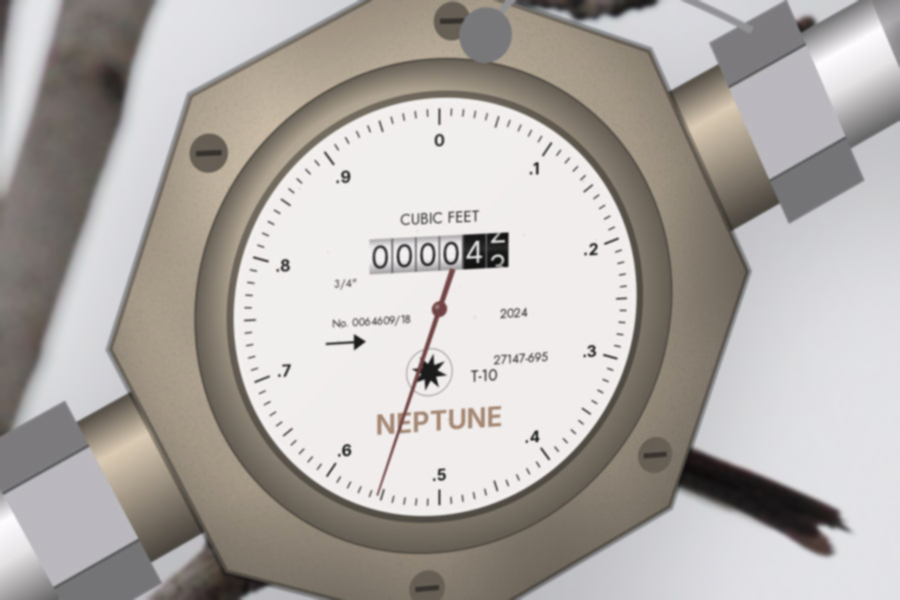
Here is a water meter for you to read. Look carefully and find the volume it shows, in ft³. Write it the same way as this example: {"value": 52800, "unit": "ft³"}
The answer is {"value": 42.55, "unit": "ft³"}
